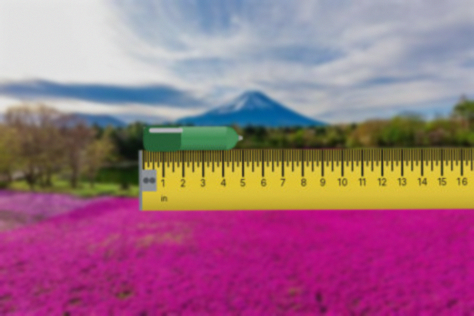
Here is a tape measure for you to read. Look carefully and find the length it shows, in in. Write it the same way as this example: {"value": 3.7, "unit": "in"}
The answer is {"value": 5, "unit": "in"}
